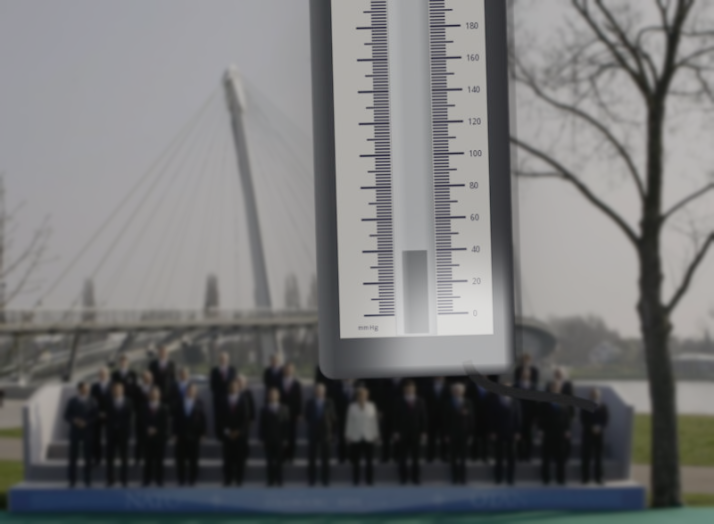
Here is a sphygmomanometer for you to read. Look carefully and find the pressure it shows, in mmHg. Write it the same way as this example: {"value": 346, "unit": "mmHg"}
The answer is {"value": 40, "unit": "mmHg"}
